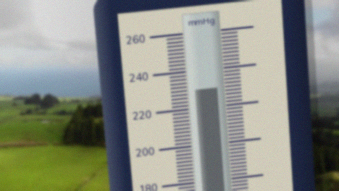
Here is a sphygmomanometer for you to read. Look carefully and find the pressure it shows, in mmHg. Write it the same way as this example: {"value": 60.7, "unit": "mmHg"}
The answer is {"value": 230, "unit": "mmHg"}
